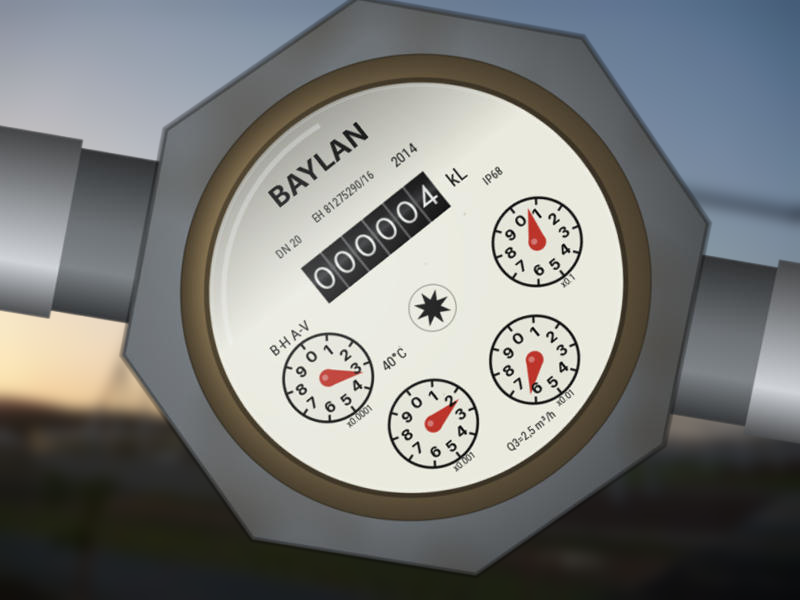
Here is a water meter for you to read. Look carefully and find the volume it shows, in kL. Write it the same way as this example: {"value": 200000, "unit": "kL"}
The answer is {"value": 4.0623, "unit": "kL"}
